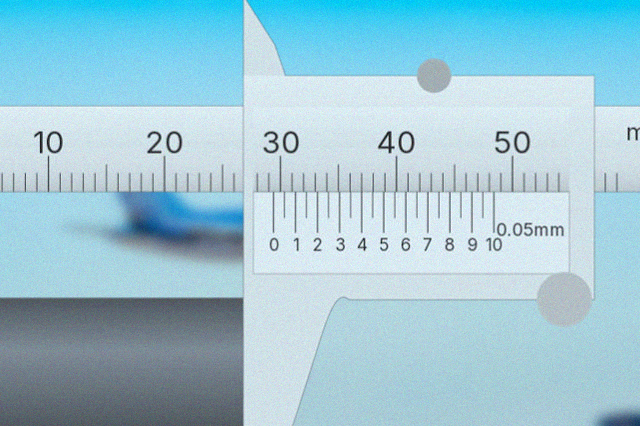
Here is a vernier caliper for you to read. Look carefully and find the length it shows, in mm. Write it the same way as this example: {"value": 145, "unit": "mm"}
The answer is {"value": 29.4, "unit": "mm"}
